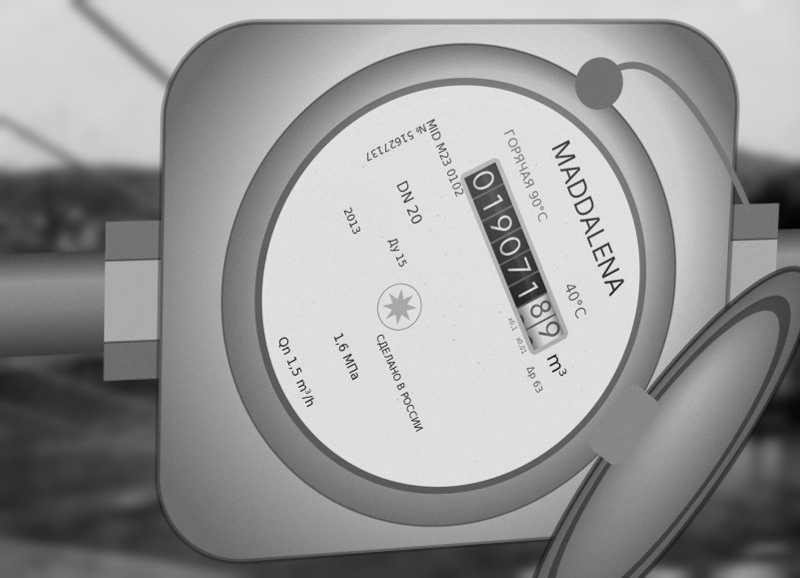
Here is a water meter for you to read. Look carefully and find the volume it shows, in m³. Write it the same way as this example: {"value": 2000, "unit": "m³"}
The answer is {"value": 19071.89, "unit": "m³"}
